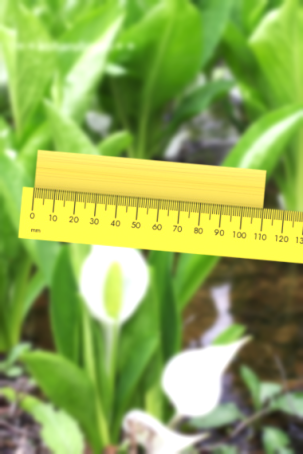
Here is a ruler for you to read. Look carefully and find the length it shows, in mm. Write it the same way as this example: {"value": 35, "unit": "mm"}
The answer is {"value": 110, "unit": "mm"}
